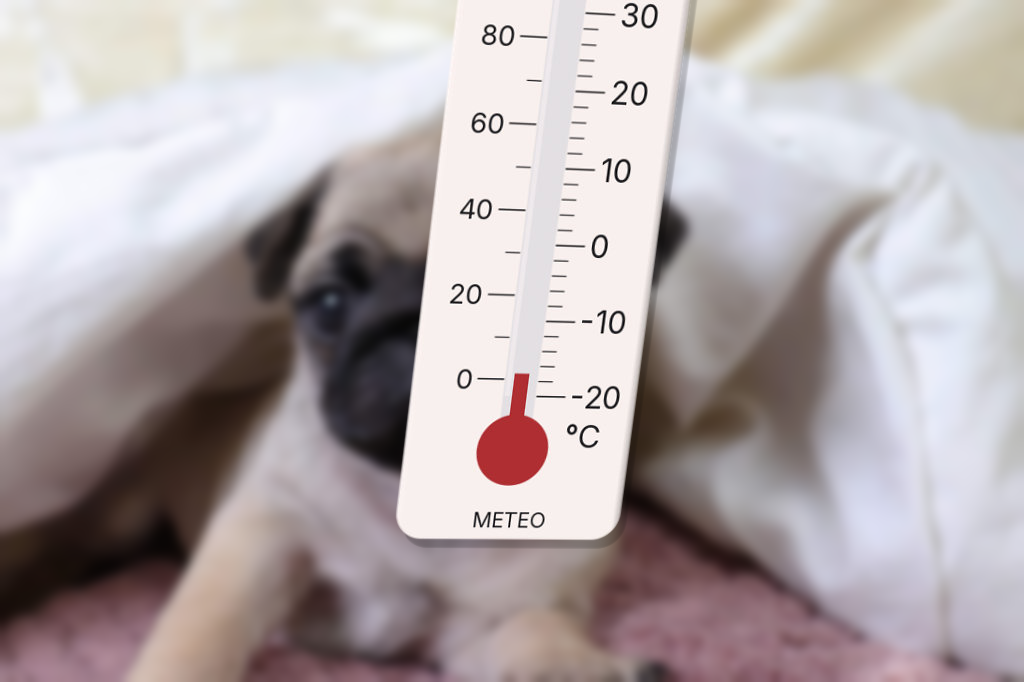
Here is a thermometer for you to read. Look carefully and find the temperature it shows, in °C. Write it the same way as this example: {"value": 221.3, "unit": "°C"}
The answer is {"value": -17, "unit": "°C"}
